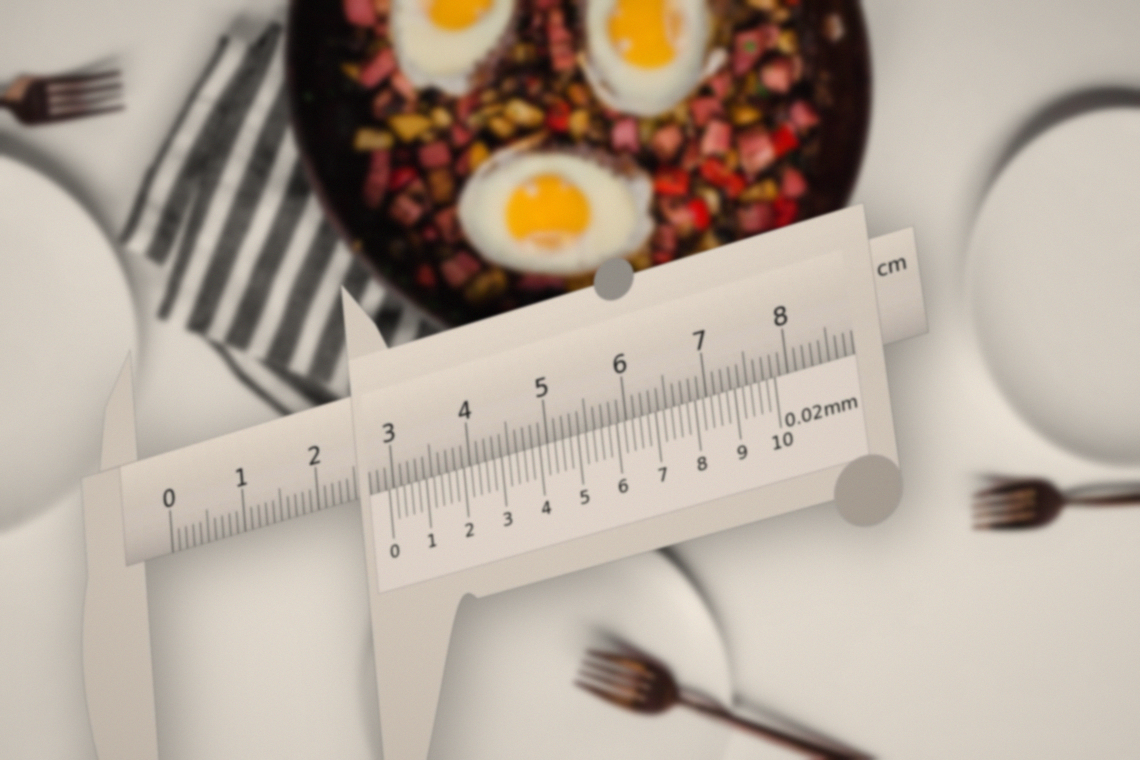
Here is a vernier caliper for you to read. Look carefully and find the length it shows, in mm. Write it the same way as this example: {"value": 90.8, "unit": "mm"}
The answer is {"value": 29.4, "unit": "mm"}
